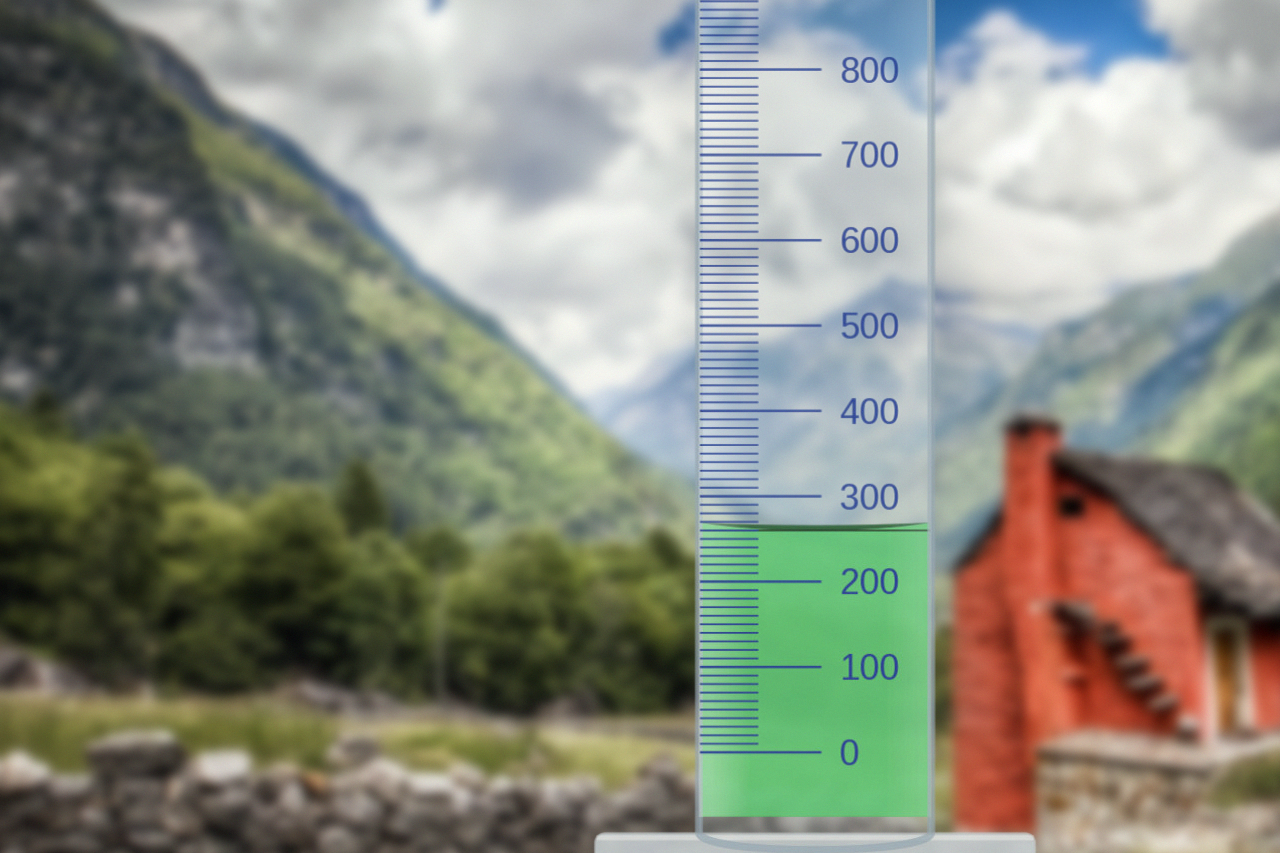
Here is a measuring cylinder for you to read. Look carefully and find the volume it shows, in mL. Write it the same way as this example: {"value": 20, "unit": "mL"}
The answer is {"value": 260, "unit": "mL"}
